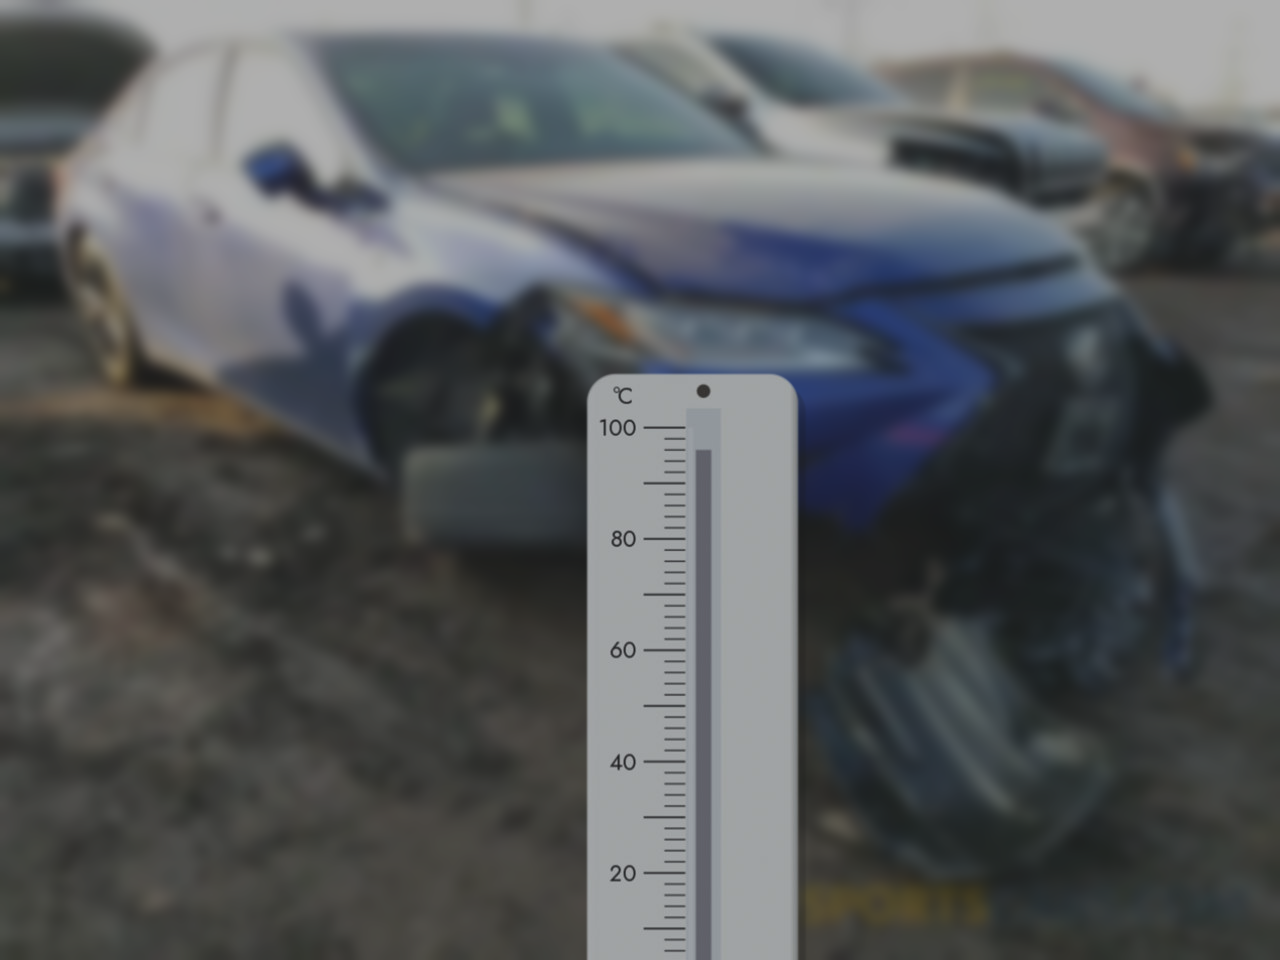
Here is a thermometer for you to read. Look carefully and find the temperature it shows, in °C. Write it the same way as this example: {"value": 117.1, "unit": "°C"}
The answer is {"value": 96, "unit": "°C"}
